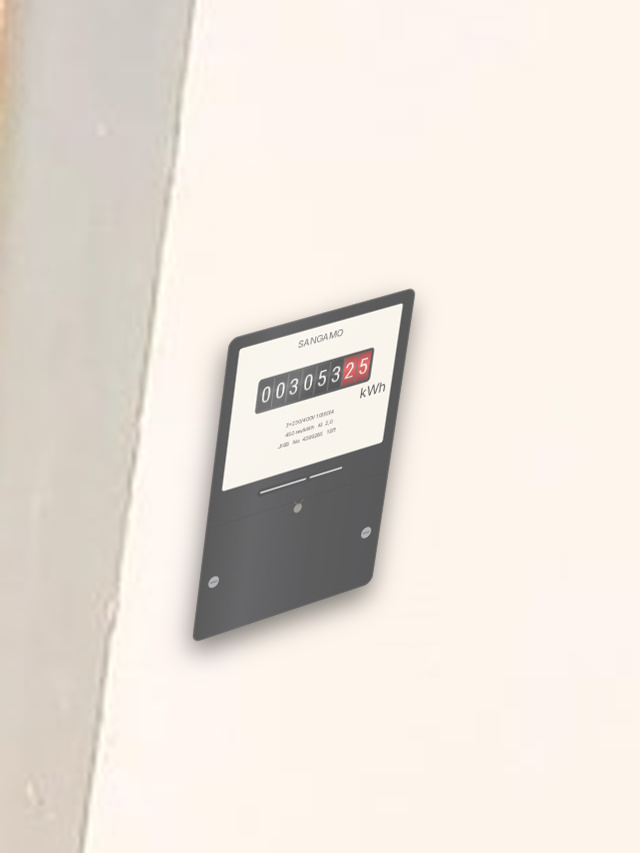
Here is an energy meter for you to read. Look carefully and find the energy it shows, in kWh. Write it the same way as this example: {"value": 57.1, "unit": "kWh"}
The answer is {"value": 3053.25, "unit": "kWh"}
